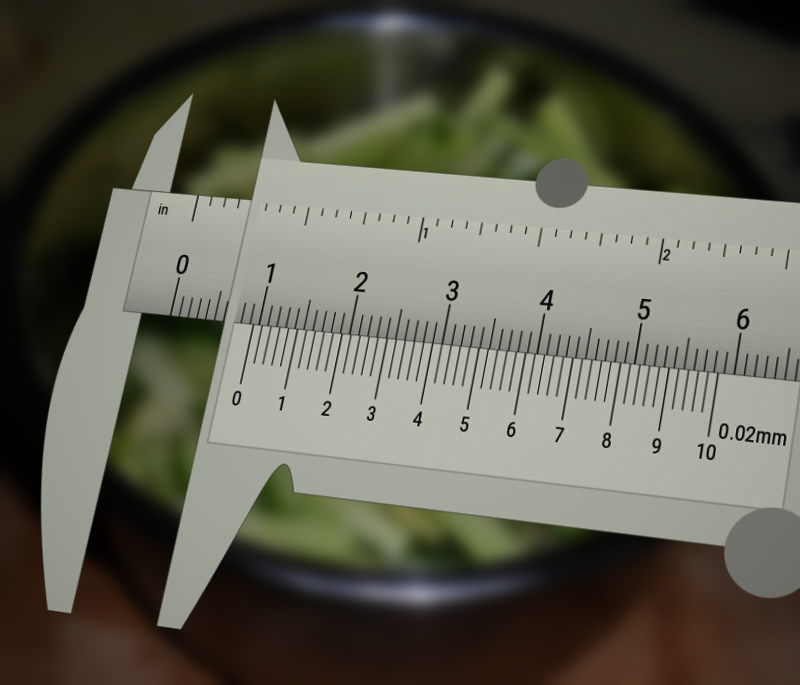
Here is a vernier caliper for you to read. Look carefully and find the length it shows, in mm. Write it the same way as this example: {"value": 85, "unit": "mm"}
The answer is {"value": 9.4, "unit": "mm"}
